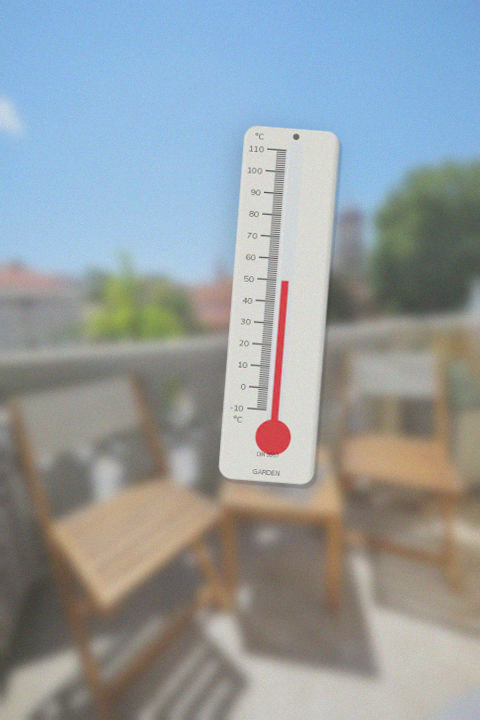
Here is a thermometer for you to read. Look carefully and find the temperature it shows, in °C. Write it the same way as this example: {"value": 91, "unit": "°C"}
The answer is {"value": 50, "unit": "°C"}
